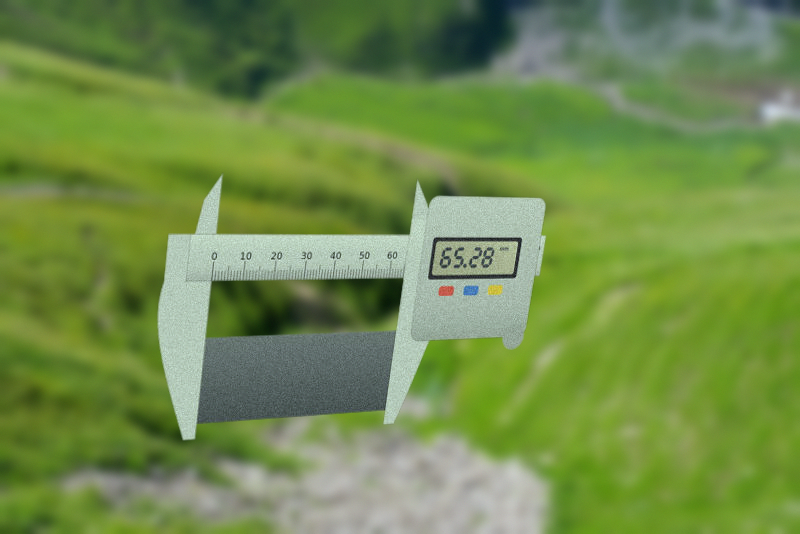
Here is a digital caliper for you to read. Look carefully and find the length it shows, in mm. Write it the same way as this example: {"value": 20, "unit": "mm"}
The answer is {"value": 65.28, "unit": "mm"}
